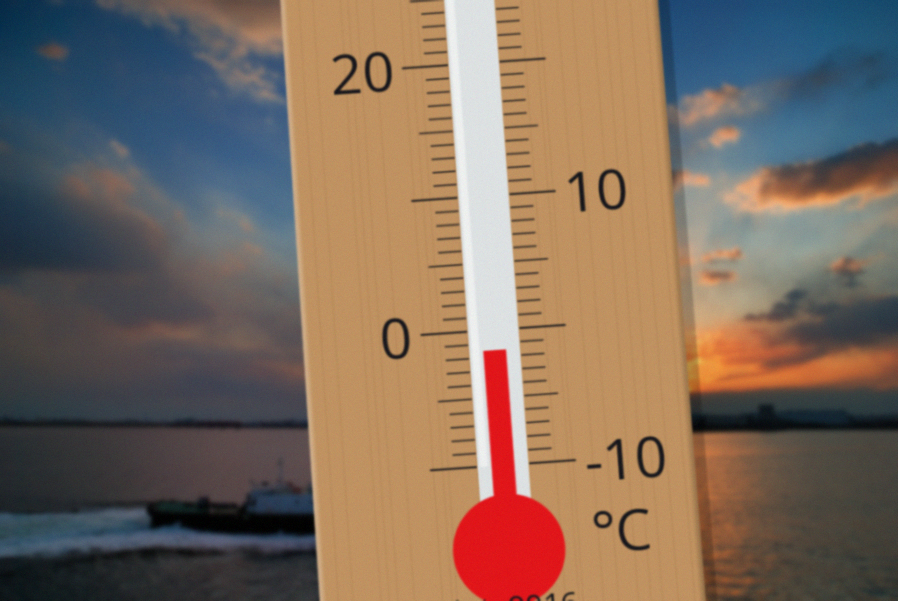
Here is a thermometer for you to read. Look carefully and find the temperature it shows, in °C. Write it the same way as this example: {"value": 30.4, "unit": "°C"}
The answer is {"value": -1.5, "unit": "°C"}
